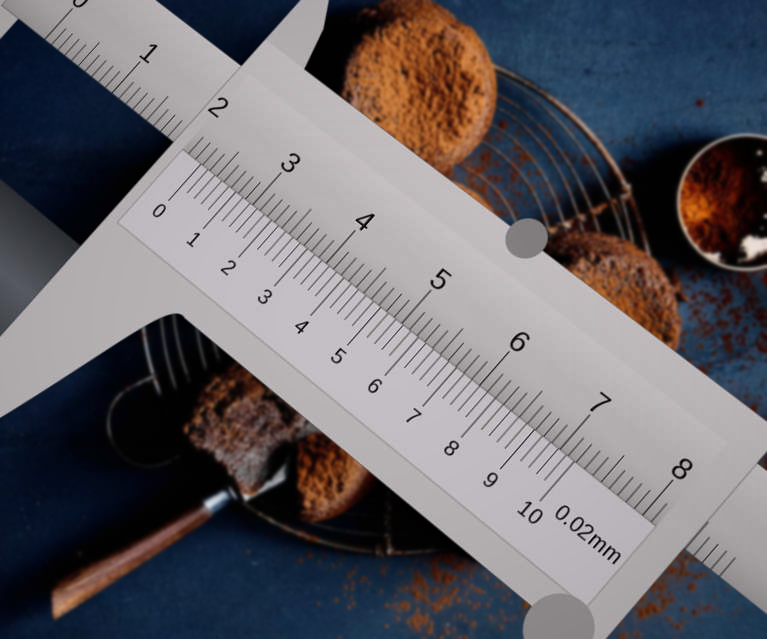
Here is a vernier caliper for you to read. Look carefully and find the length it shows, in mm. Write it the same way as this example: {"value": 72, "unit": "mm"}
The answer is {"value": 22.8, "unit": "mm"}
